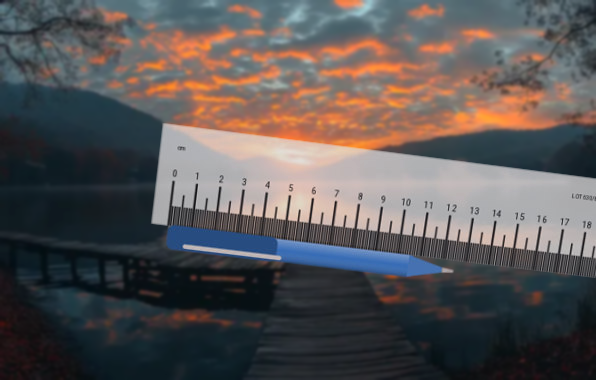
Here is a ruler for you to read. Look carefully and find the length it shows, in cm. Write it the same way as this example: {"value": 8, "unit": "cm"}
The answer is {"value": 12.5, "unit": "cm"}
